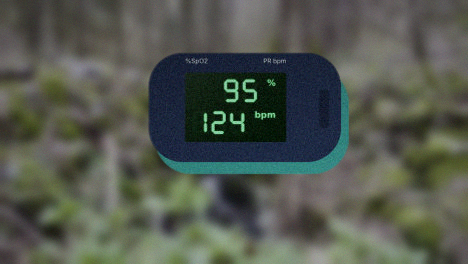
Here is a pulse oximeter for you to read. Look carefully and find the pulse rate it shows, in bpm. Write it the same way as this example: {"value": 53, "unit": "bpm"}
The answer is {"value": 124, "unit": "bpm"}
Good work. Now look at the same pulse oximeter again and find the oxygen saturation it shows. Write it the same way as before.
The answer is {"value": 95, "unit": "%"}
